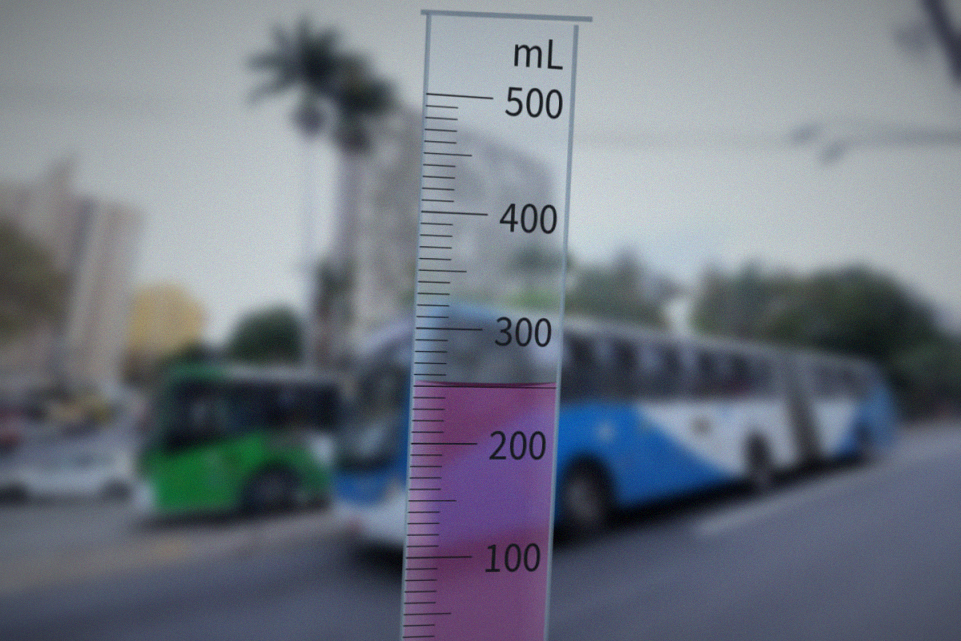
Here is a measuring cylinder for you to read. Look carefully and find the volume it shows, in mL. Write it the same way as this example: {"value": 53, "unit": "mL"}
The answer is {"value": 250, "unit": "mL"}
